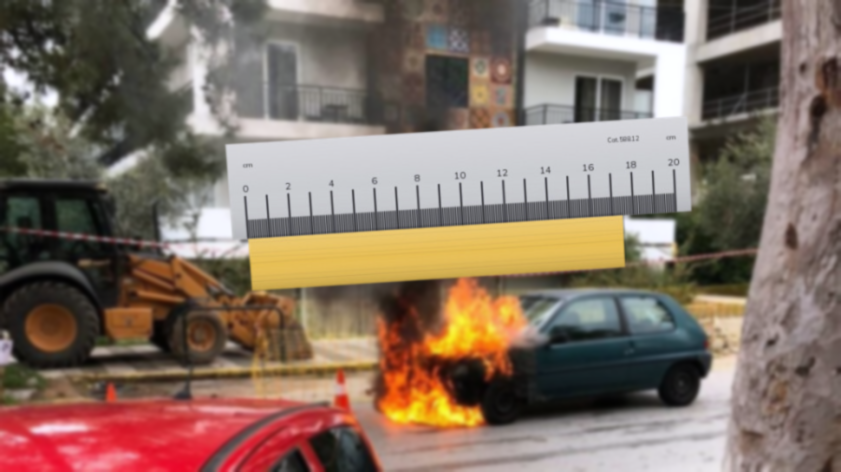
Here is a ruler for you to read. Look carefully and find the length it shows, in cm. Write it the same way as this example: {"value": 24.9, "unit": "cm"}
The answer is {"value": 17.5, "unit": "cm"}
